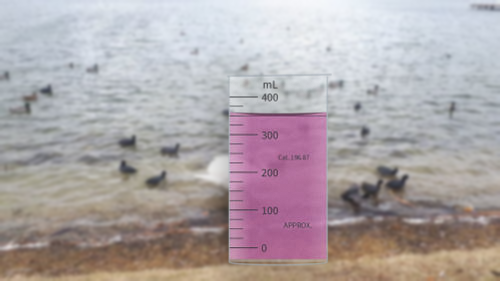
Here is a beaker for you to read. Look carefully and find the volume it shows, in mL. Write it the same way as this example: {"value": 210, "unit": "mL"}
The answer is {"value": 350, "unit": "mL"}
